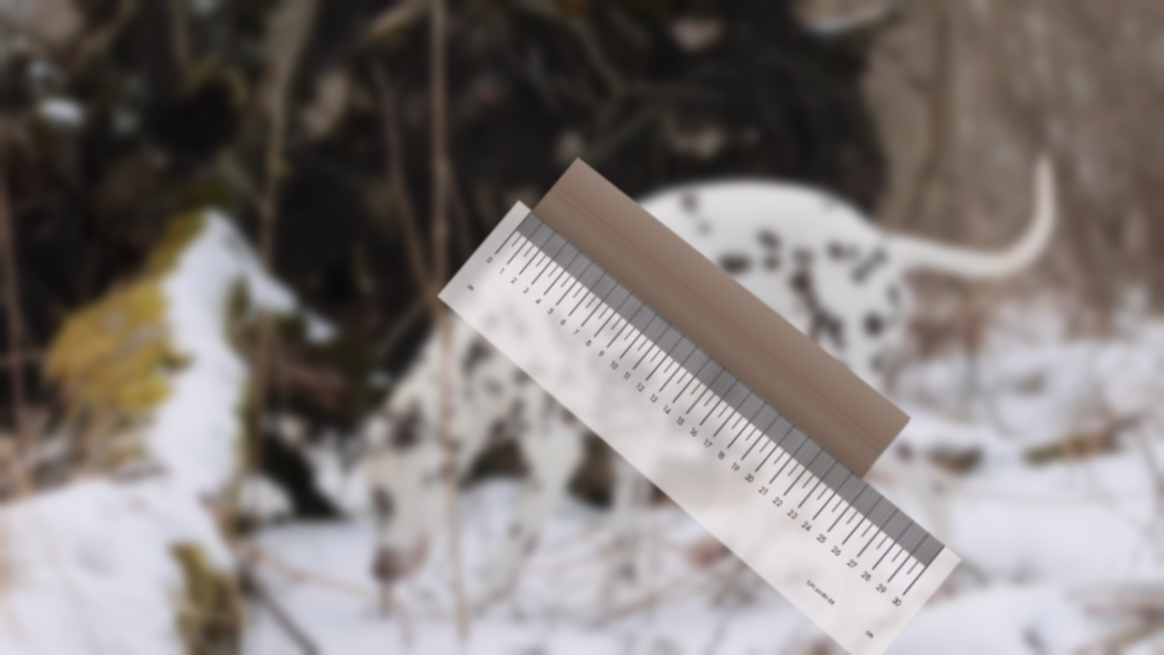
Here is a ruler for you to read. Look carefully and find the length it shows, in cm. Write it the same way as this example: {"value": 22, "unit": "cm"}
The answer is {"value": 24.5, "unit": "cm"}
